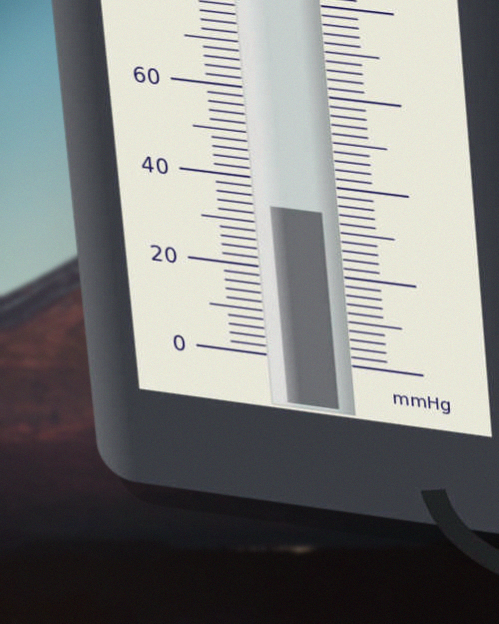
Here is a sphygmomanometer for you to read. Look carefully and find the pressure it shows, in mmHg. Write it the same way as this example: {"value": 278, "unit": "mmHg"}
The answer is {"value": 34, "unit": "mmHg"}
